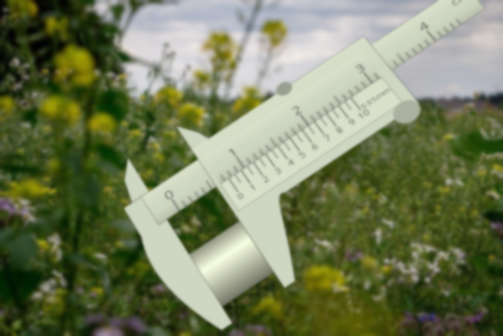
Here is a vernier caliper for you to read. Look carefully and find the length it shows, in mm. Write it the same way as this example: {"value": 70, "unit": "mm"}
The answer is {"value": 7.6, "unit": "mm"}
